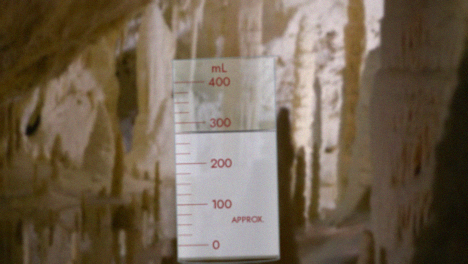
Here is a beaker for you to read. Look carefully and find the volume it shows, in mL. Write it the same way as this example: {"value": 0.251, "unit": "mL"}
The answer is {"value": 275, "unit": "mL"}
